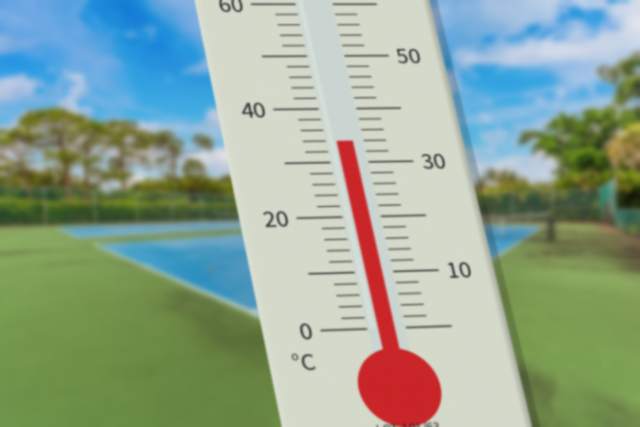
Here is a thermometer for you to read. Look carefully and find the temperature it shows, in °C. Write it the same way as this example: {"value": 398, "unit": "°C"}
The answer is {"value": 34, "unit": "°C"}
